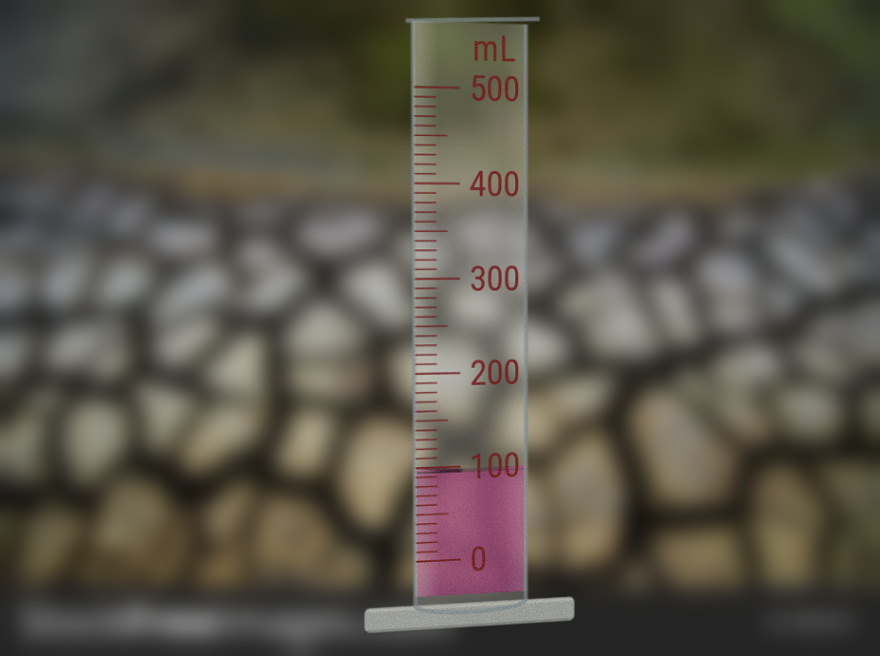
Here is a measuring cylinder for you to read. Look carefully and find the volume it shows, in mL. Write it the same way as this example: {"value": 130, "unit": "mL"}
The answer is {"value": 95, "unit": "mL"}
